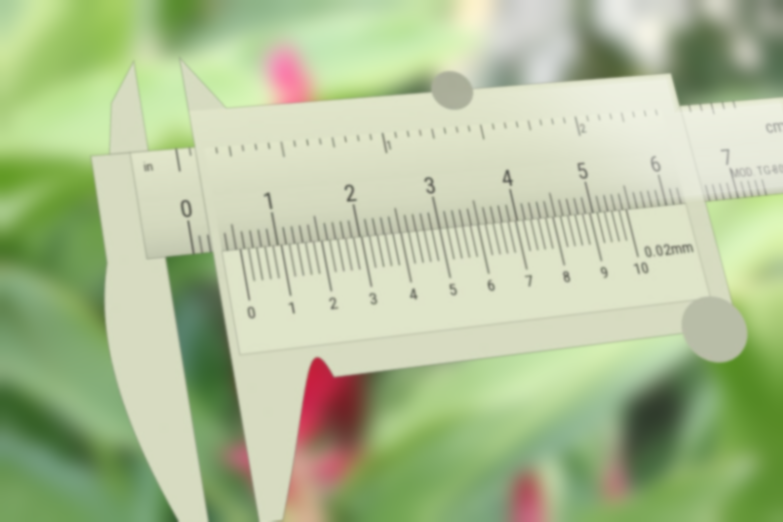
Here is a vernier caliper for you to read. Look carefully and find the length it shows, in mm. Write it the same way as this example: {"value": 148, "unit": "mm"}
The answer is {"value": 5.5, "unit": "mm"}
